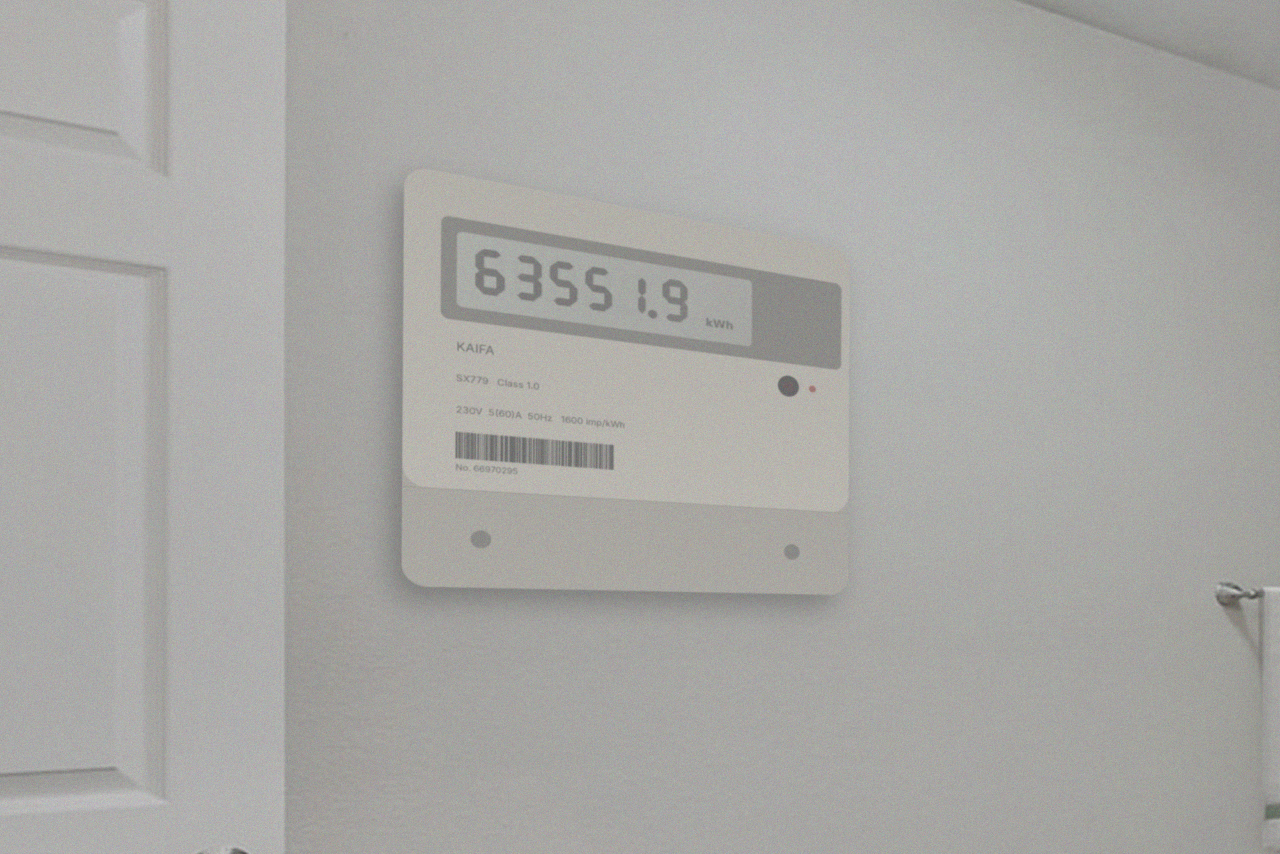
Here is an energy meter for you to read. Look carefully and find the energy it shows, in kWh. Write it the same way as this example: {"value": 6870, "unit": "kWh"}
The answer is {"value": 63551.9, "unit": "kWh"}
